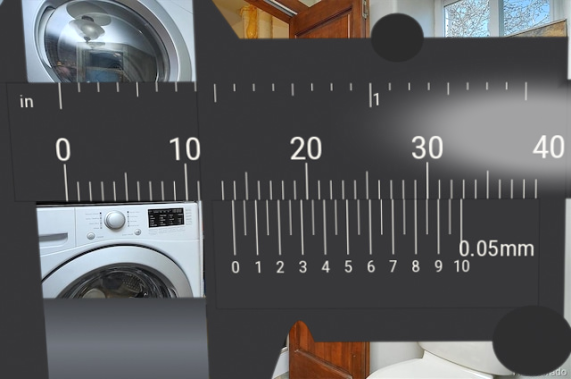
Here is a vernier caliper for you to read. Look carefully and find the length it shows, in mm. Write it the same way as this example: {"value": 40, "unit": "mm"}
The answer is {"value": 13.8, "unit": "mm"}
